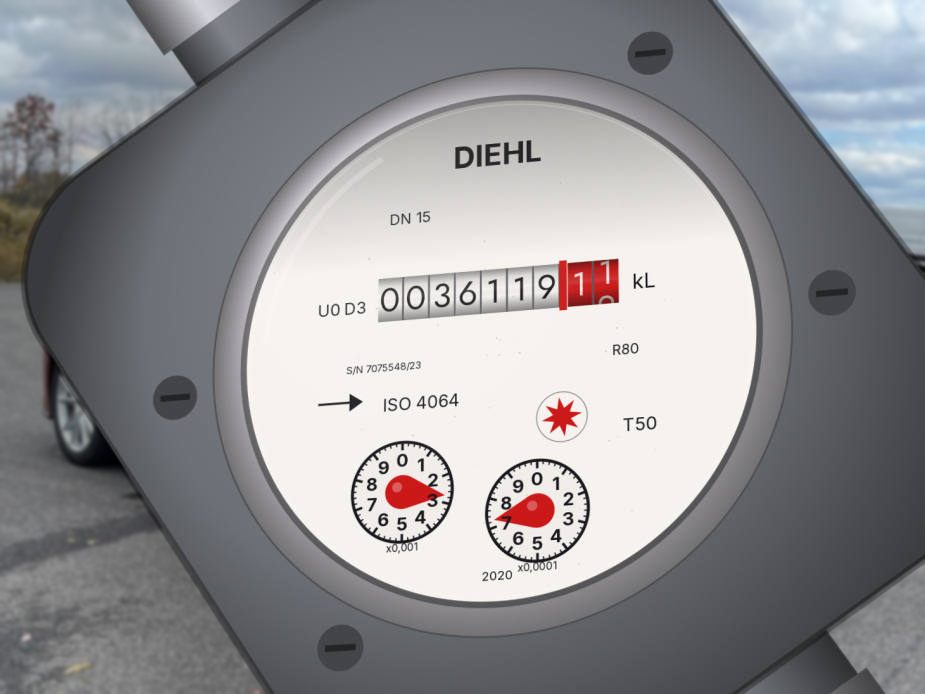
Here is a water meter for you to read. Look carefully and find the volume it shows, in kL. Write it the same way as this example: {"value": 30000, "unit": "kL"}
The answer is {"value": 36119.1127, "unit": "kL"}
